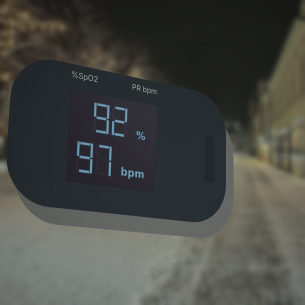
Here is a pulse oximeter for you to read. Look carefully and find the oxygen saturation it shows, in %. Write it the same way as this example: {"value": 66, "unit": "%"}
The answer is {"value": 92, "unit": "%"}
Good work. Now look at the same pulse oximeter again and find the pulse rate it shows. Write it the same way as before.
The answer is {"value": 97, "unit": "bpm"}
